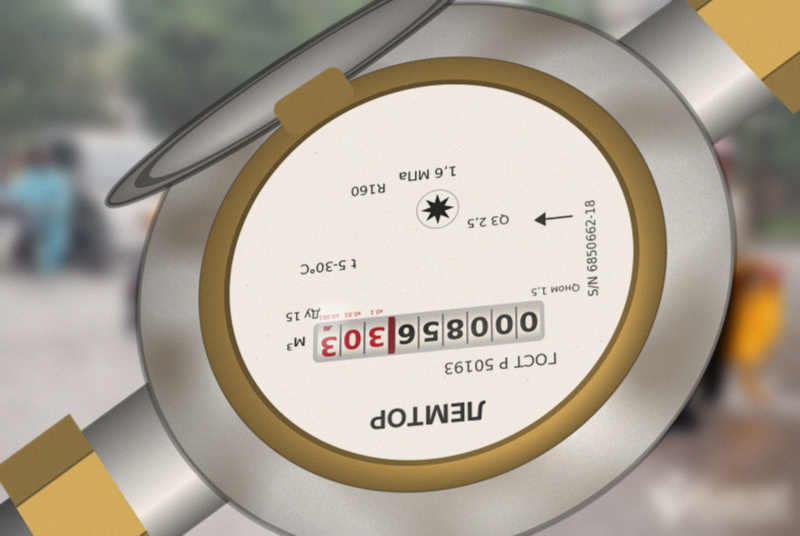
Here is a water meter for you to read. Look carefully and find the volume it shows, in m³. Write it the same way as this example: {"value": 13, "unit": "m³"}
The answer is {"value": 856.303, "unit": "m³"}
